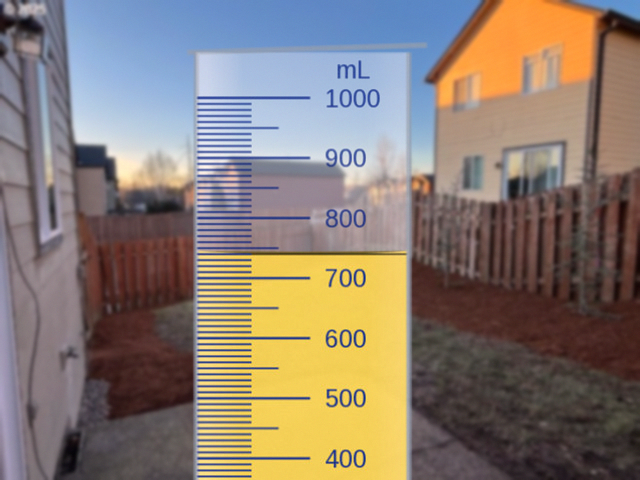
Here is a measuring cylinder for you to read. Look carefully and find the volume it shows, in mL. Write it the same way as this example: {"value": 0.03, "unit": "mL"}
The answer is {"value": 740, "unit": "mL"}
